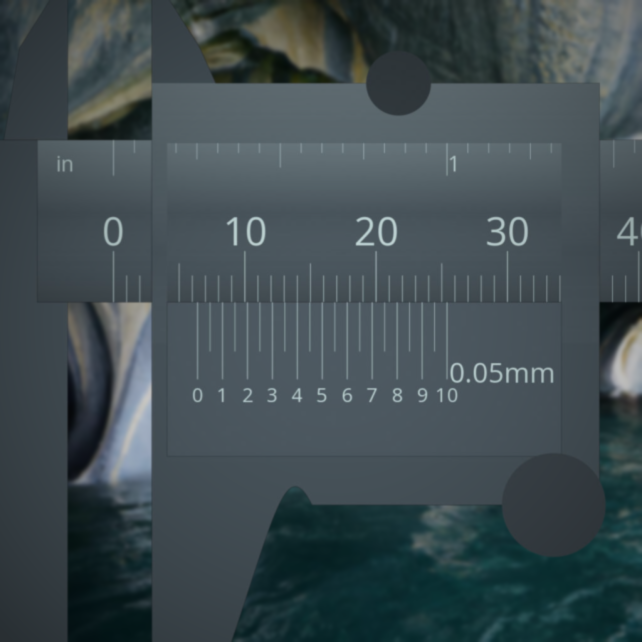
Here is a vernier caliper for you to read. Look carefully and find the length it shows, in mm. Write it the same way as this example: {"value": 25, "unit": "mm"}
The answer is {"value": 6.4, "unit": "mm"}
